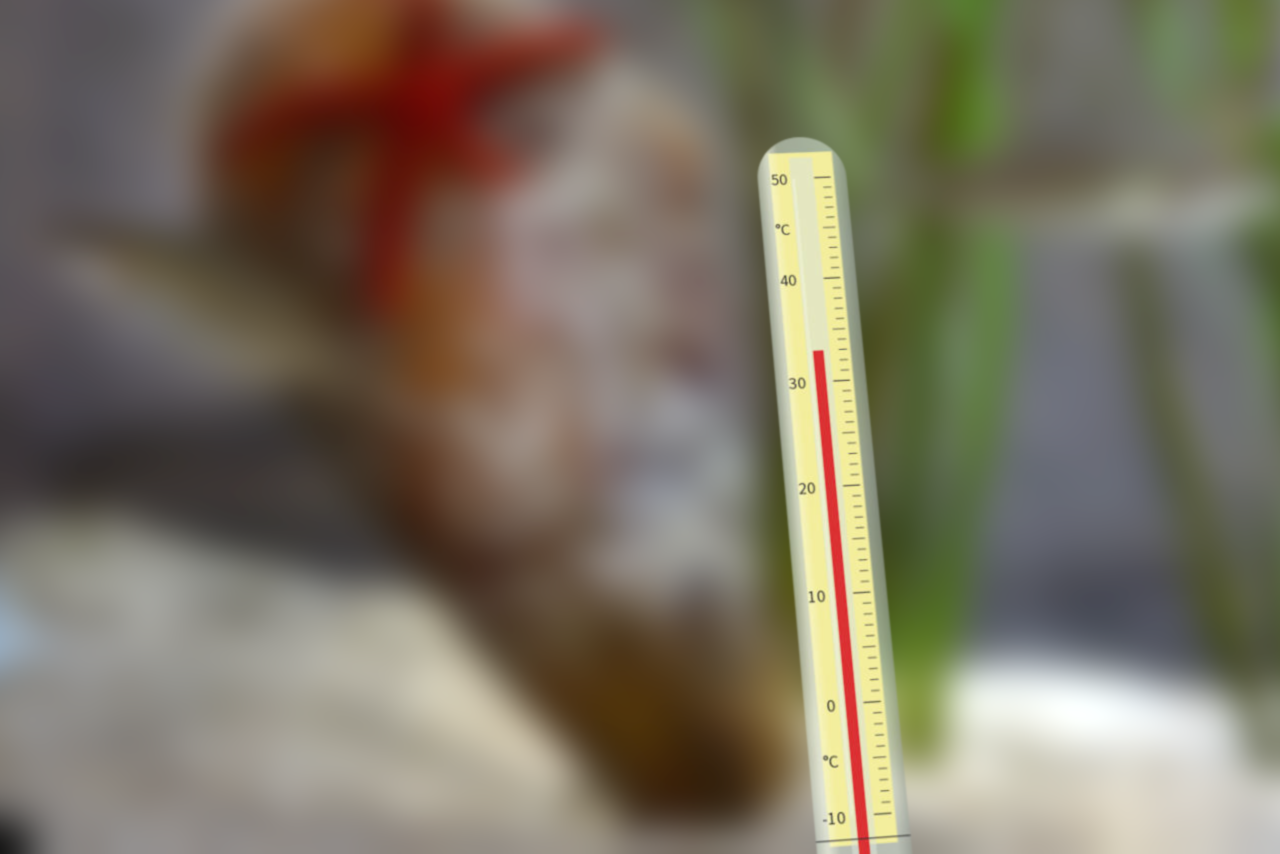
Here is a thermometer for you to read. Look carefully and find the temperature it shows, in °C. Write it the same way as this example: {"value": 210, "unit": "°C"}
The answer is {"value": 33, "unit": "°C"}
